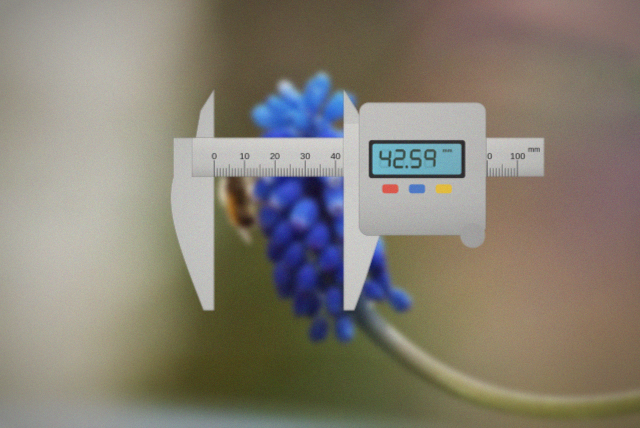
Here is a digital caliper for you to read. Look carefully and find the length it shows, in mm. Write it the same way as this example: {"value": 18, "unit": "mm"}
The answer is {"value": 42.59, "unit": "mm"}
